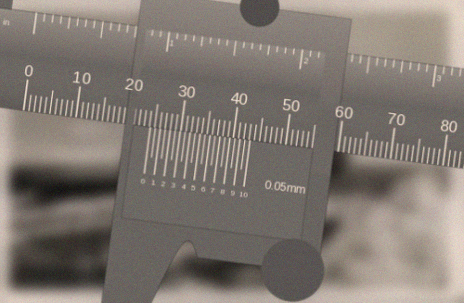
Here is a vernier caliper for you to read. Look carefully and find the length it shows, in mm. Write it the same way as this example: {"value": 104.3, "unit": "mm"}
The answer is {"value": 24.2, "unit": "mm"}
